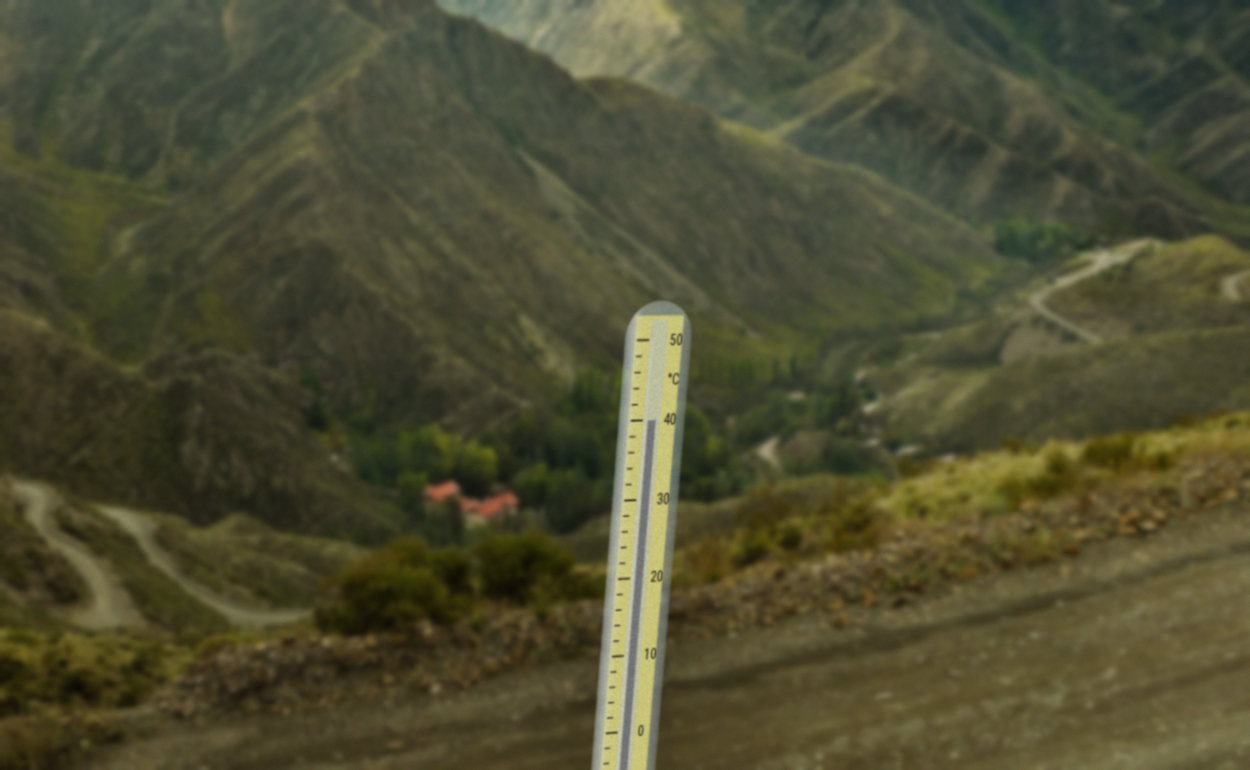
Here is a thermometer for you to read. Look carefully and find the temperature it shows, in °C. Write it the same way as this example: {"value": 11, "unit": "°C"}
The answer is {"value": 40, "unit": "°C"}
